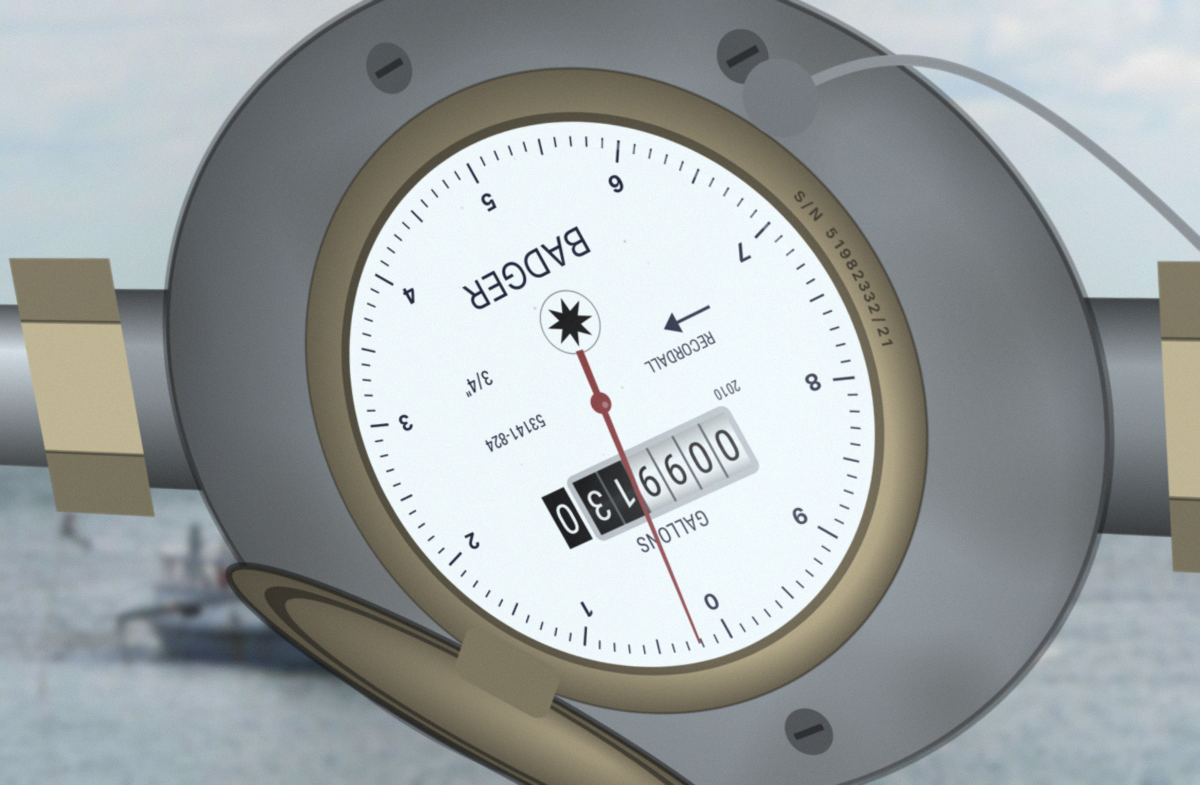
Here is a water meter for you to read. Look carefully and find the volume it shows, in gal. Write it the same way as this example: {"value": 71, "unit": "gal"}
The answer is {"value": 99130.2, "unit": "gal"}
